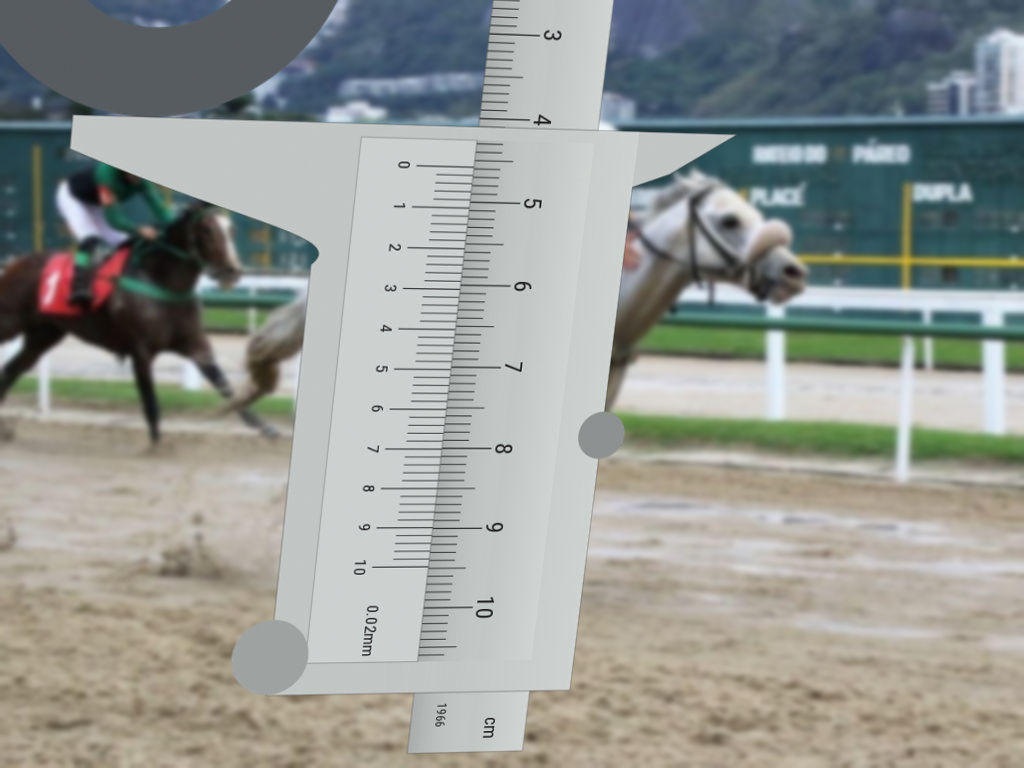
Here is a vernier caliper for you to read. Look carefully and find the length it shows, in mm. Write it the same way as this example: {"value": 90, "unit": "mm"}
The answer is {"value": 45.8, "unit": "mm"}
